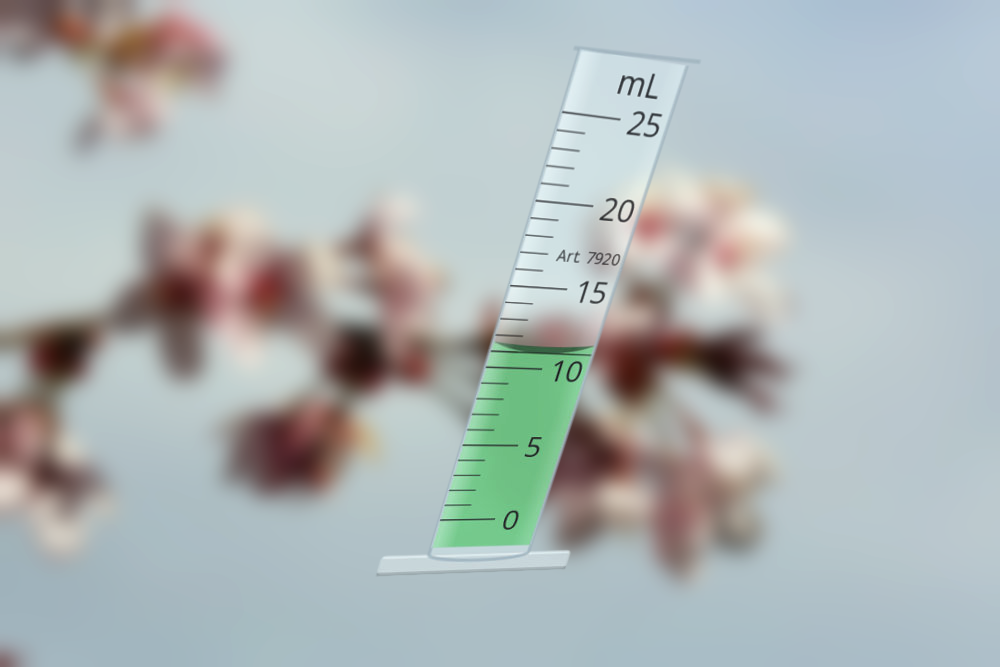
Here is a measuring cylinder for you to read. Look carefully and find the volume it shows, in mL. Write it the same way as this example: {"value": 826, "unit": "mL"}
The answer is {"value": 11, "unit": "mL"}
